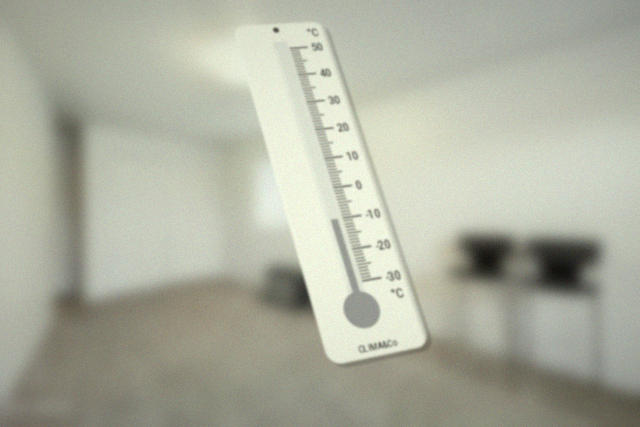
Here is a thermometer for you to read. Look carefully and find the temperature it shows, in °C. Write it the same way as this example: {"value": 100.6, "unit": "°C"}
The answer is {"value": -10, "unit": "°C"}
